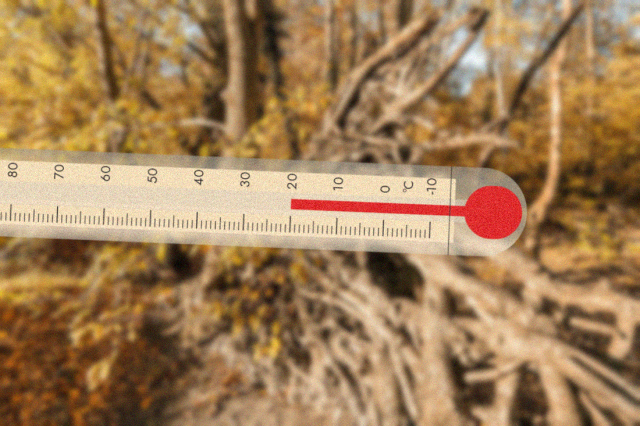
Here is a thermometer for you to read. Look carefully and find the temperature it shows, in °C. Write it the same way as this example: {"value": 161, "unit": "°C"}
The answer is {"value": 20, "unit": "°C"}
